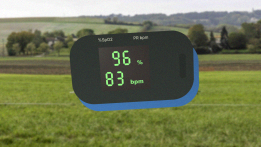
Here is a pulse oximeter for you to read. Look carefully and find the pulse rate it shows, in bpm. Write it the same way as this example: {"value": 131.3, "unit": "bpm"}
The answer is {"value": 83, "unit": "bpm"}
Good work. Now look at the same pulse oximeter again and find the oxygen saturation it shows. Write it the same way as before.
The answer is {"value": 96, "unit": "%"}
